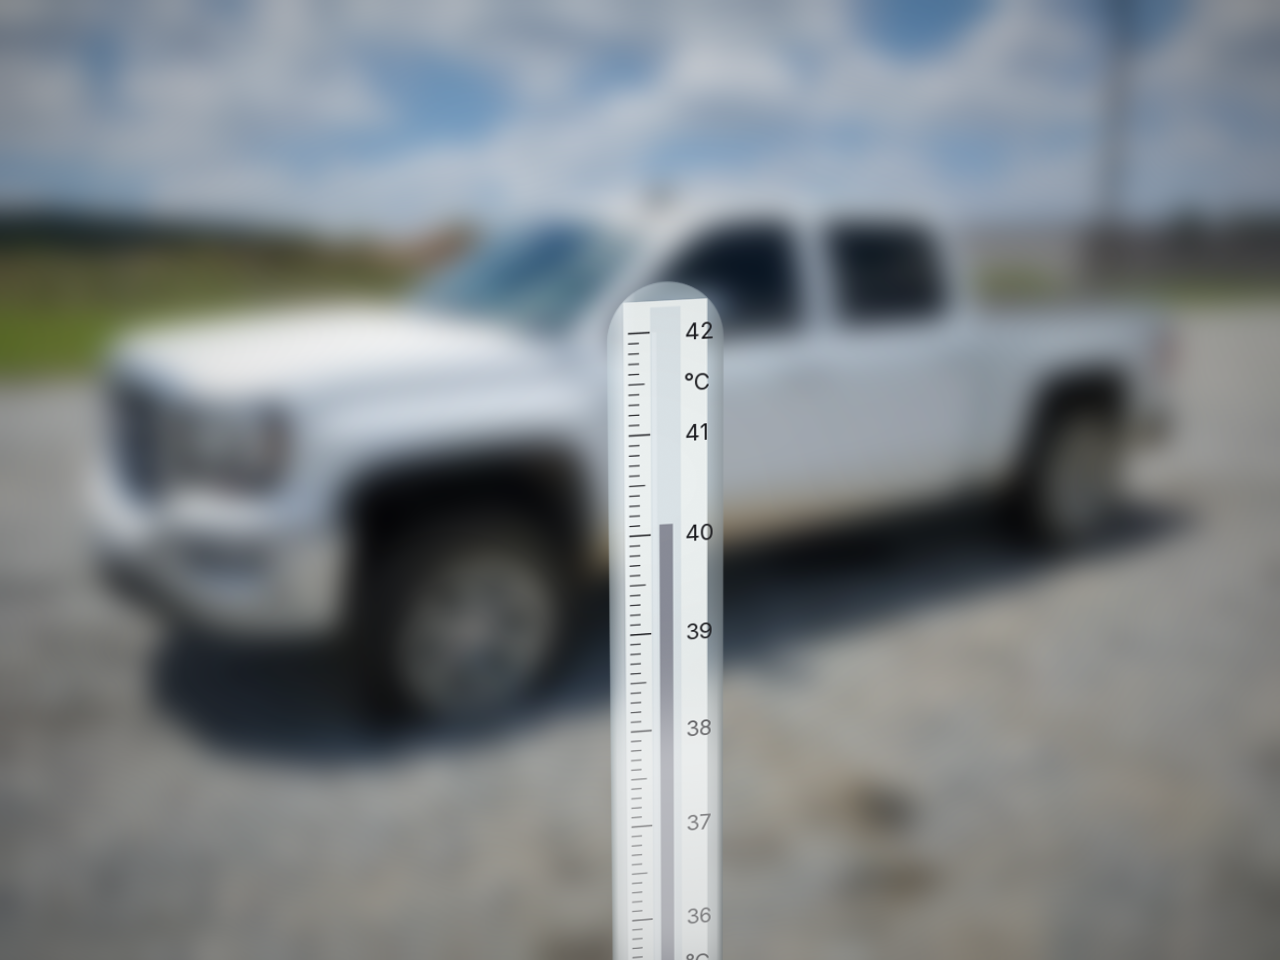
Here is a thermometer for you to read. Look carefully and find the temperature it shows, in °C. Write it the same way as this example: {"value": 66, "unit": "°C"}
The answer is {"value": 40.1, "unit": "°C"}
